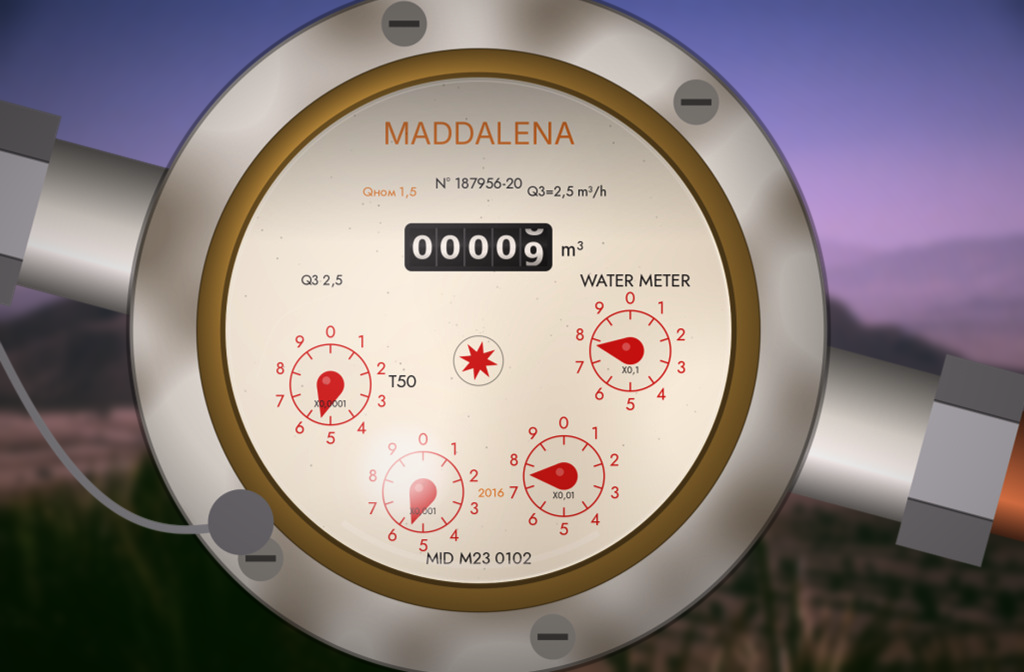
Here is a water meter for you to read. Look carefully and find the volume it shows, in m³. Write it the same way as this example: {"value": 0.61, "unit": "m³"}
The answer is {"value": 8.7755, "unit": "m³"}
